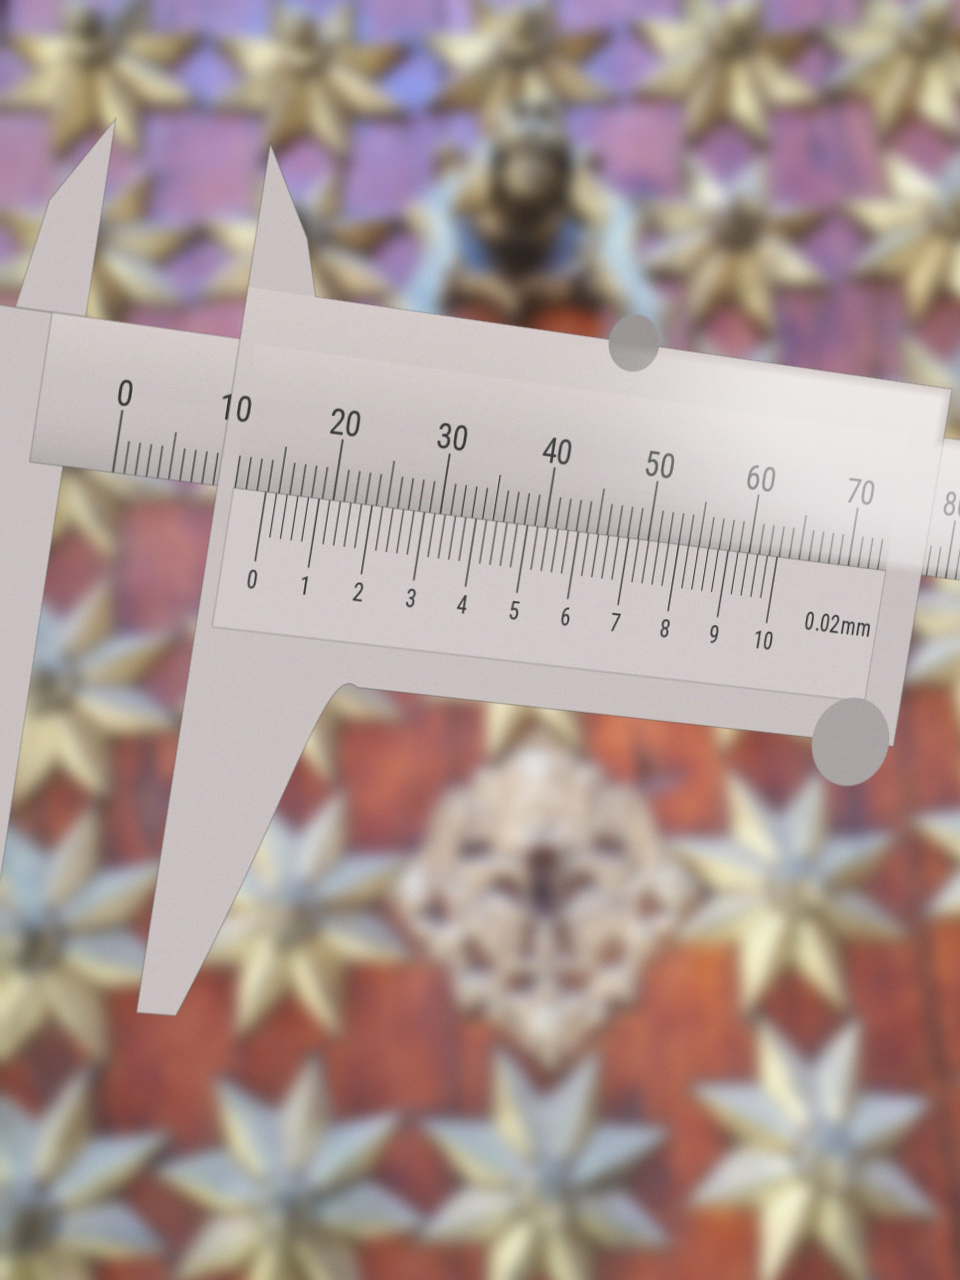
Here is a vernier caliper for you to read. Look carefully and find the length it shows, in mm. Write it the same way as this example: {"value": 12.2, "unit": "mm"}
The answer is {"value": 13.8, "unit": "mm"}
